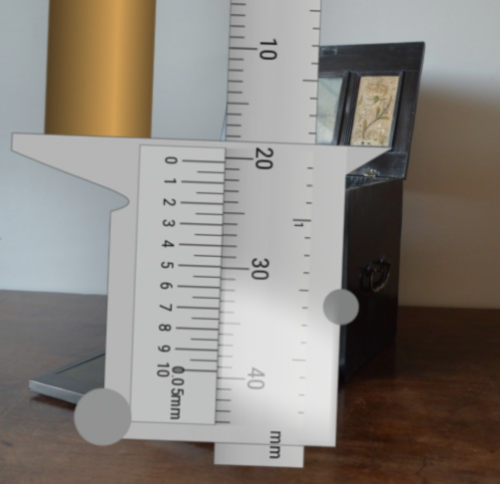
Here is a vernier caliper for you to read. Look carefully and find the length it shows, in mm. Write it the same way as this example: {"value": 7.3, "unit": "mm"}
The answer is {"value": 20.4, "unit": "mm"}
